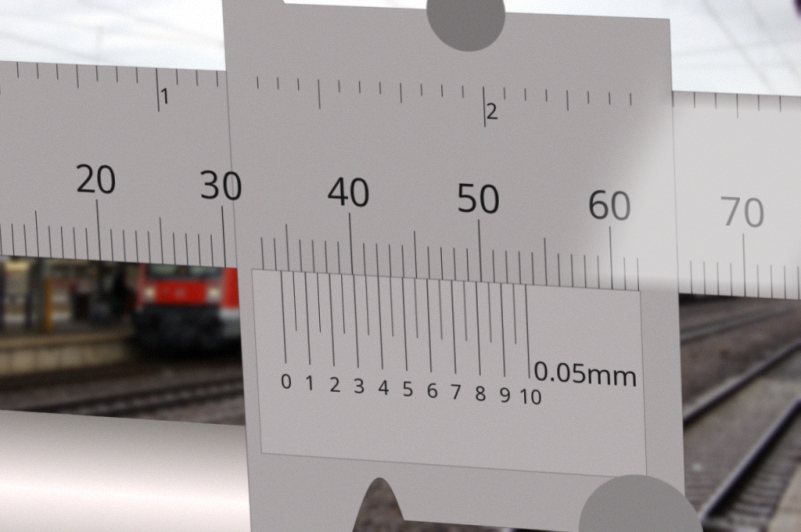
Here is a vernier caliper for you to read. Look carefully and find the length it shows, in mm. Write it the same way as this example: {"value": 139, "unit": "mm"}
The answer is {"value": 34.4, "unit": "mm"}
